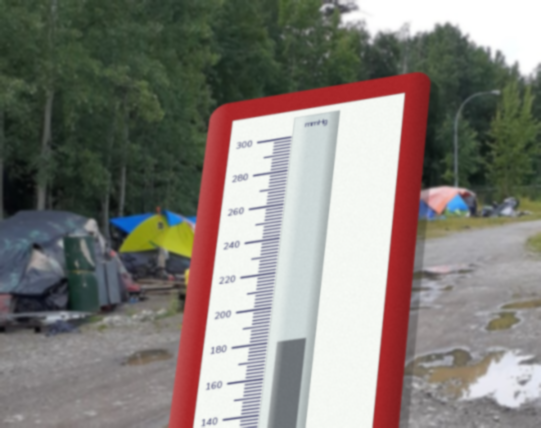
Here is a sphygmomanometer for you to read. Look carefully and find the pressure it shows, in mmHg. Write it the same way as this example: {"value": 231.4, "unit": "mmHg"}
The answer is {"value": 180, "unit": "mmHg"}
